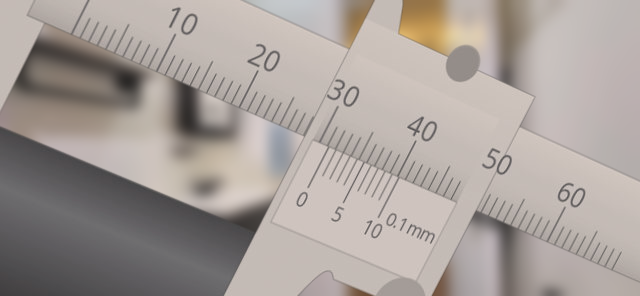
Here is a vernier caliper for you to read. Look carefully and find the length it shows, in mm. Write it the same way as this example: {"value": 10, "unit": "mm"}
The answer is {"value": 31.2, "unit": "mm"}
